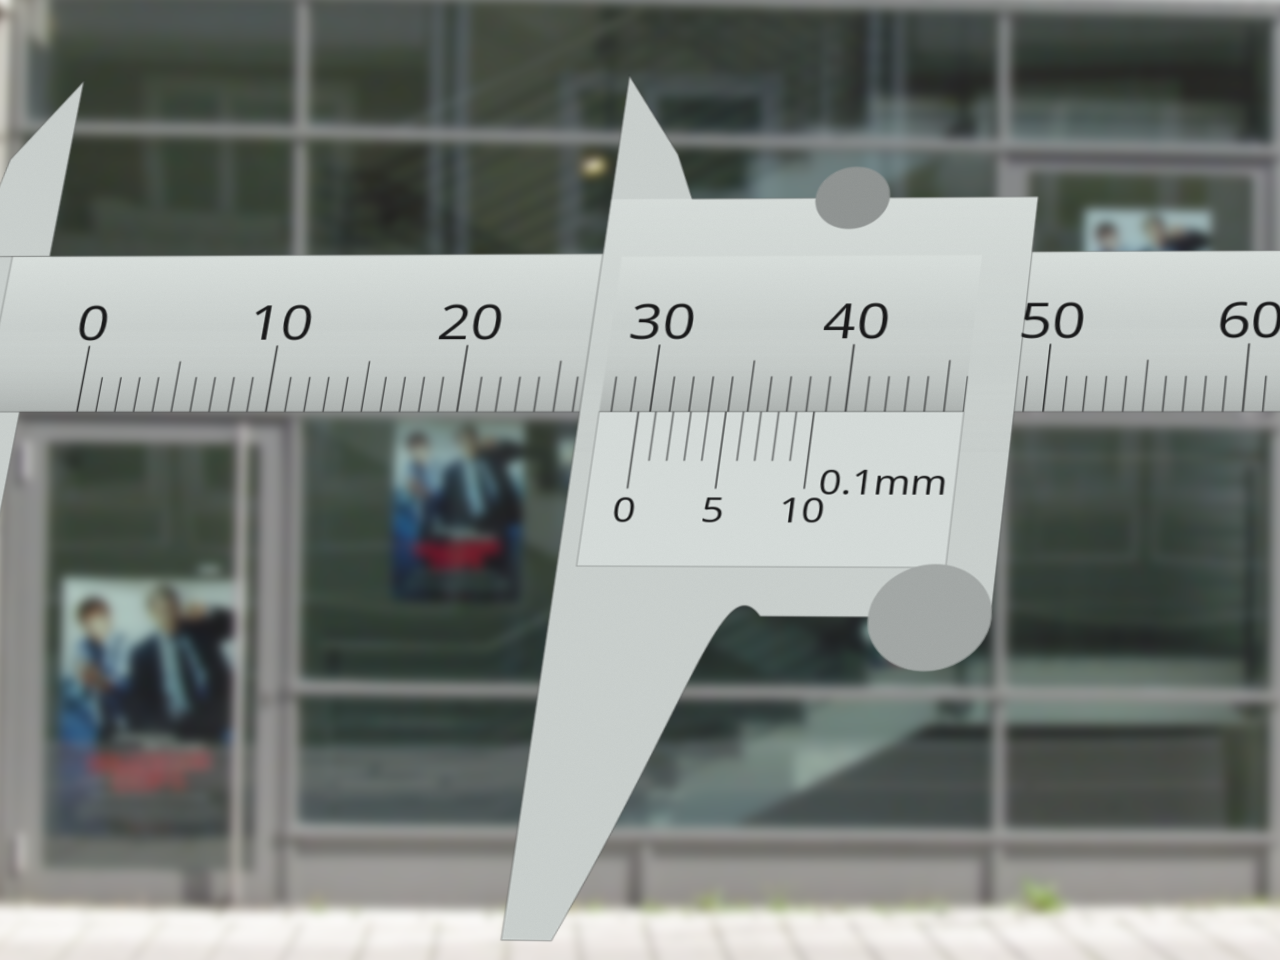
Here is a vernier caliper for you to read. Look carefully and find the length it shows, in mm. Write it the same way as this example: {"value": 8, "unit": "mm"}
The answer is {"value": 29.4, "unit": "mm"}
